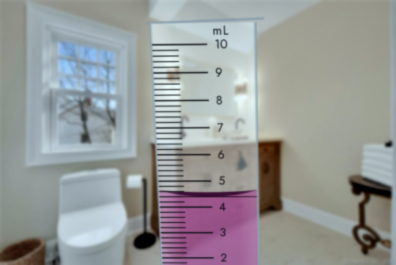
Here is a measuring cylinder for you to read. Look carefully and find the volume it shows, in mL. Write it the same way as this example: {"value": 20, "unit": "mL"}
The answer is {"value": 4.4, "unit": "mL"}
